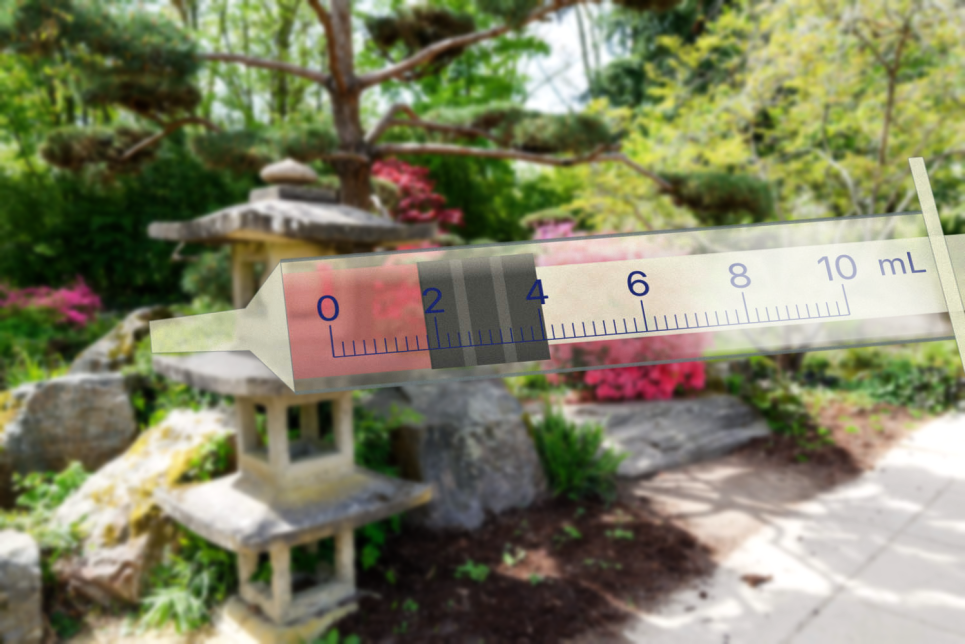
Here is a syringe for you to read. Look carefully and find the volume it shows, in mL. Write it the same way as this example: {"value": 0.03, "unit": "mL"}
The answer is {"value": 1.8, "unit": "mL"}
